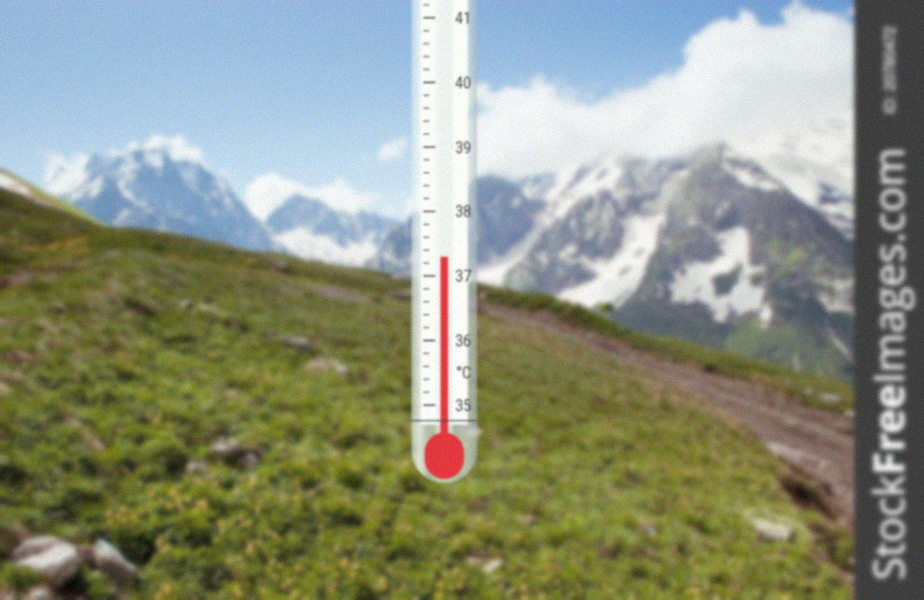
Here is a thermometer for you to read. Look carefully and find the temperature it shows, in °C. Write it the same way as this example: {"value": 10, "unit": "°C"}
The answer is {"value": 37.3, "unit": "°C"}
